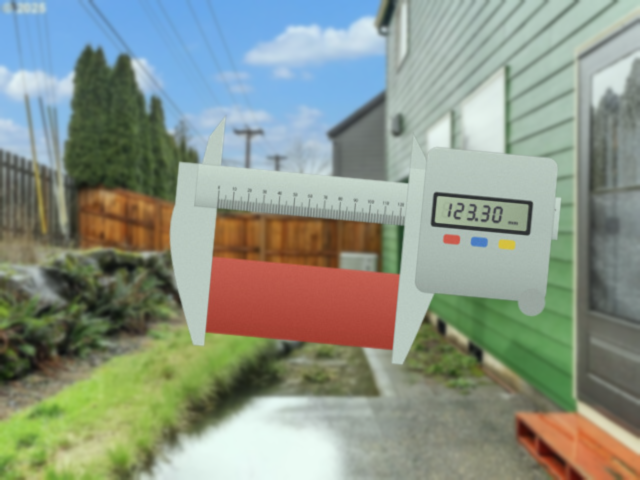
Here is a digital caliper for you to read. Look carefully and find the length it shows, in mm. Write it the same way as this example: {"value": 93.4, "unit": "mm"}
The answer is {"value": 123.30, "unit": "mm"}
